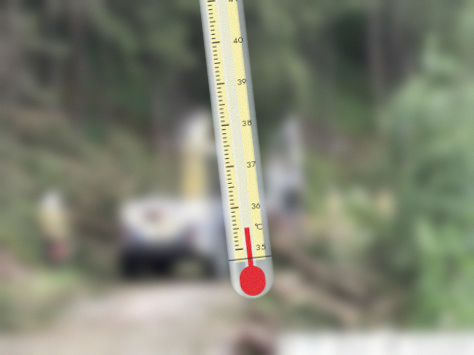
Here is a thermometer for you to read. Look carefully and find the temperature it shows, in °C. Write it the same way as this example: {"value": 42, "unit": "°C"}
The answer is {"value": 35.5, "unit": "°C"}
